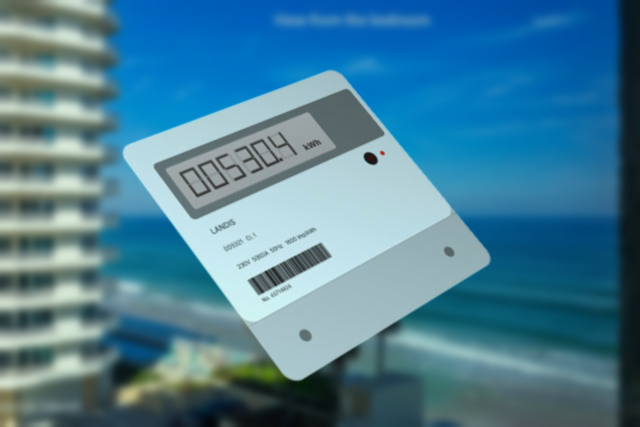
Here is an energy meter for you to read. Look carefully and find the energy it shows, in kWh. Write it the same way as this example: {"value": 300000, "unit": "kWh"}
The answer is {"value": 530.4, "unit": "kWh"}
